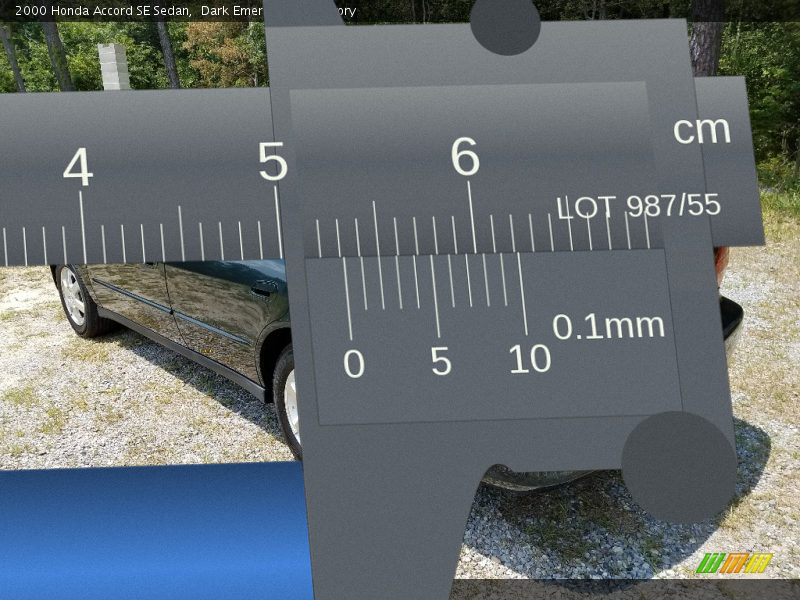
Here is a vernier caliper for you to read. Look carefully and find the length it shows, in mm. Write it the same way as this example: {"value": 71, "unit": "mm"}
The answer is {"value": 53.2, "unit": "mm"}
